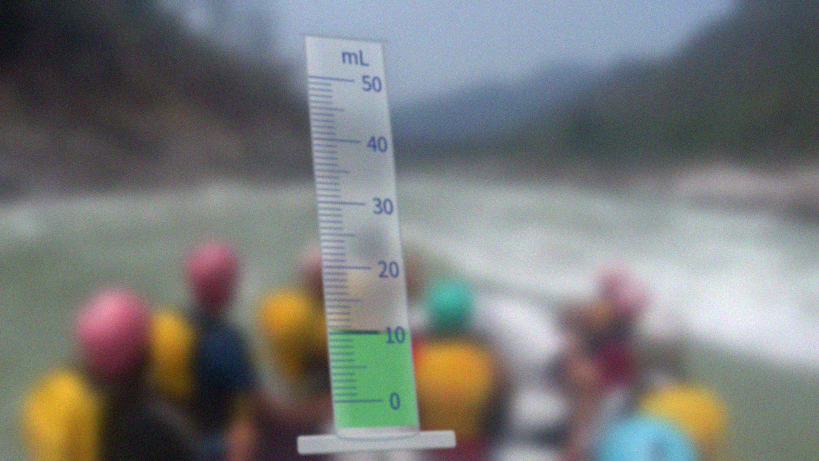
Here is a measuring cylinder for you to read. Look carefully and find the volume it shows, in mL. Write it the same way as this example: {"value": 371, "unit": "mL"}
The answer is {"value": 10, "unit": "mL"}
